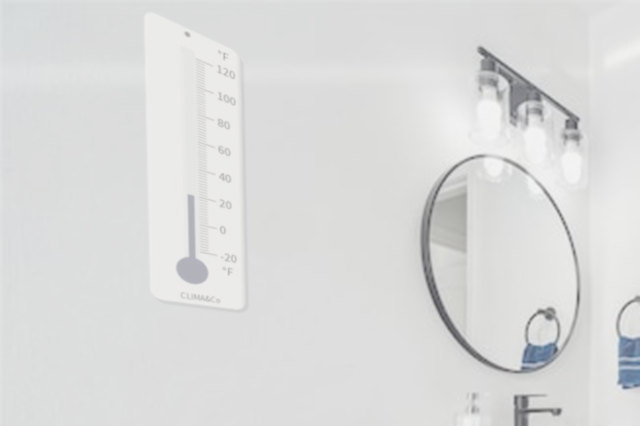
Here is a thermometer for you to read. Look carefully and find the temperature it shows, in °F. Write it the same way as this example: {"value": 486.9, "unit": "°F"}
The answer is {"value": 20, "unit": "°F"}
